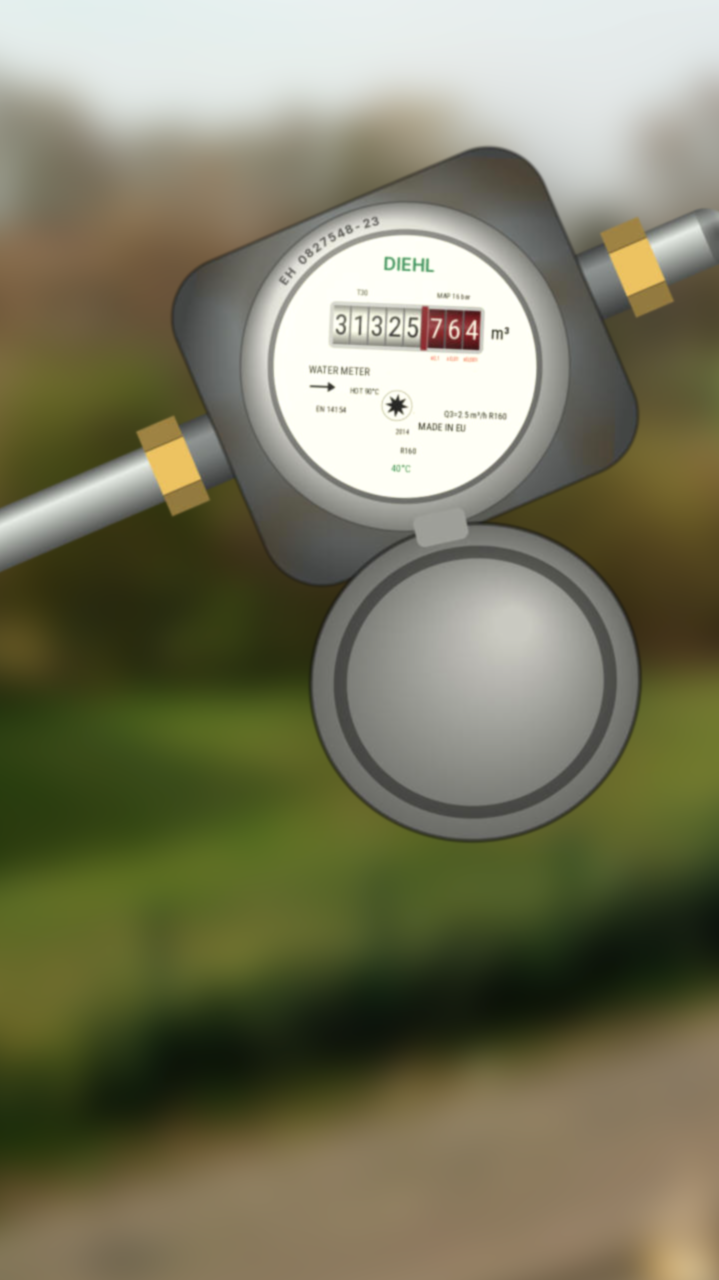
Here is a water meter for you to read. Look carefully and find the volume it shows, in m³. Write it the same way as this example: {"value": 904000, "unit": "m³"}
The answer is {"value": 31325.764, "unit": "m³"}
